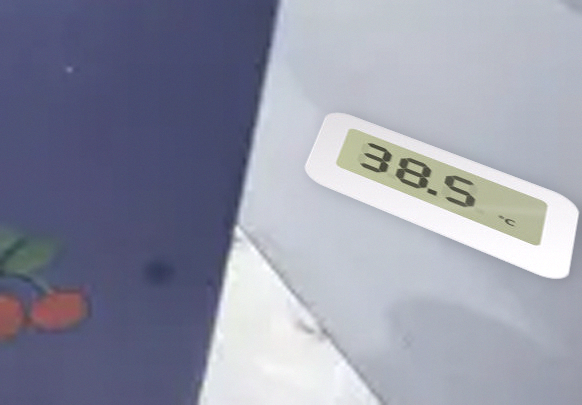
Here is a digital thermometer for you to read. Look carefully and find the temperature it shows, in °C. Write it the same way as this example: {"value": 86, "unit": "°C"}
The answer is {"value": 38.5, "unit": "°C"}
